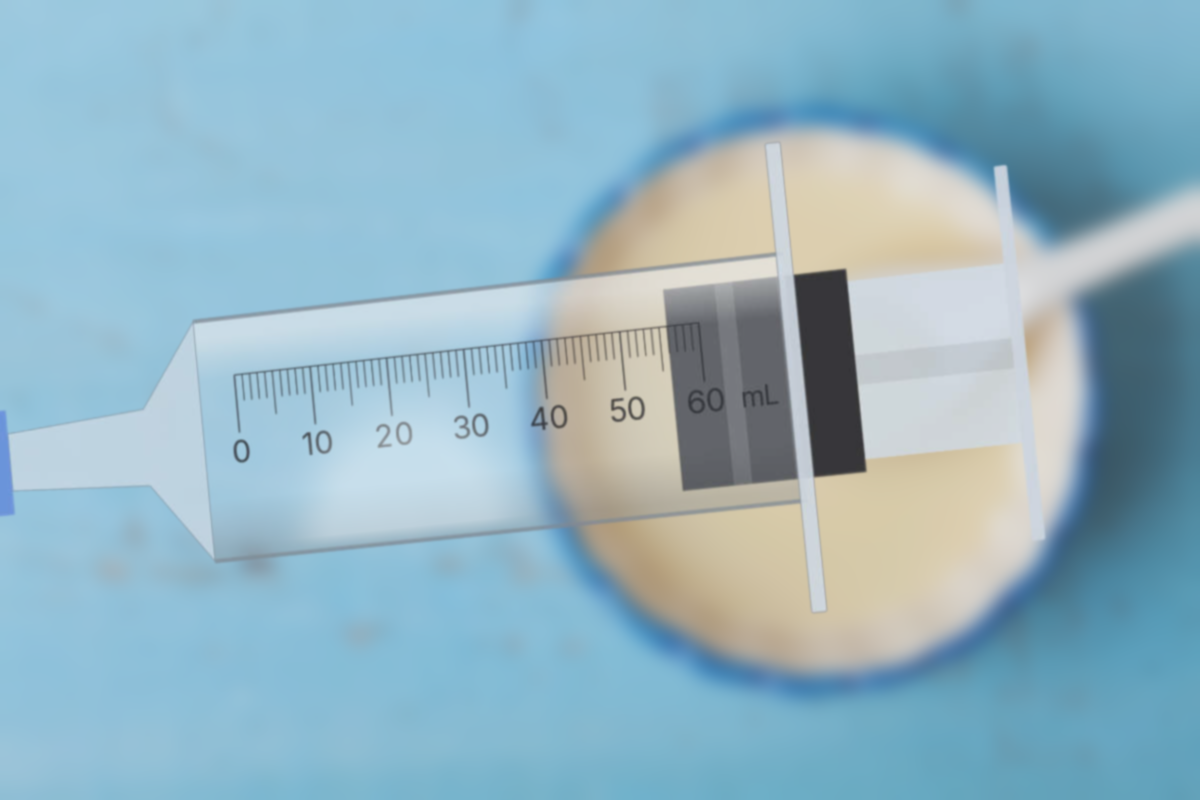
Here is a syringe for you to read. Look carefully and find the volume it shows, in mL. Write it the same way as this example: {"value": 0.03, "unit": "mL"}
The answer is {"value": 56, "unit": "mL"}
